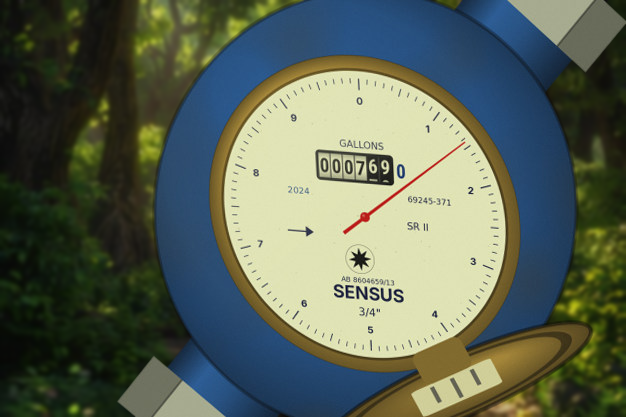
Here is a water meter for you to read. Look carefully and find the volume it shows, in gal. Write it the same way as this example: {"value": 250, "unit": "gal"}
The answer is {"value": 7691.4, "unit": "gal"}
